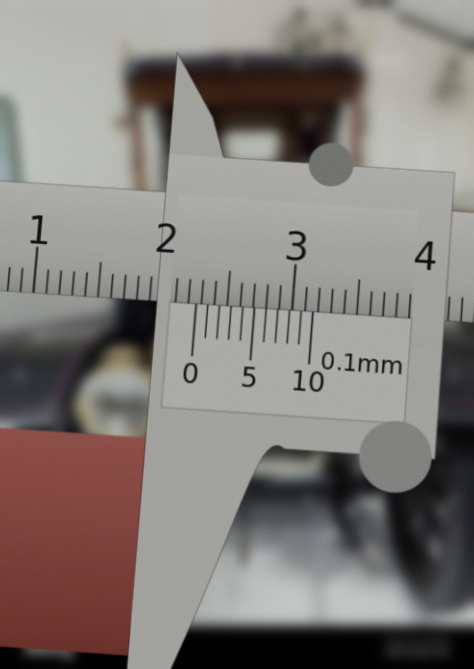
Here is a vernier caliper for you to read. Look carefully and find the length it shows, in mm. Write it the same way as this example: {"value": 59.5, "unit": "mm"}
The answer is {"value": 22.6, "unit": "mm"}
